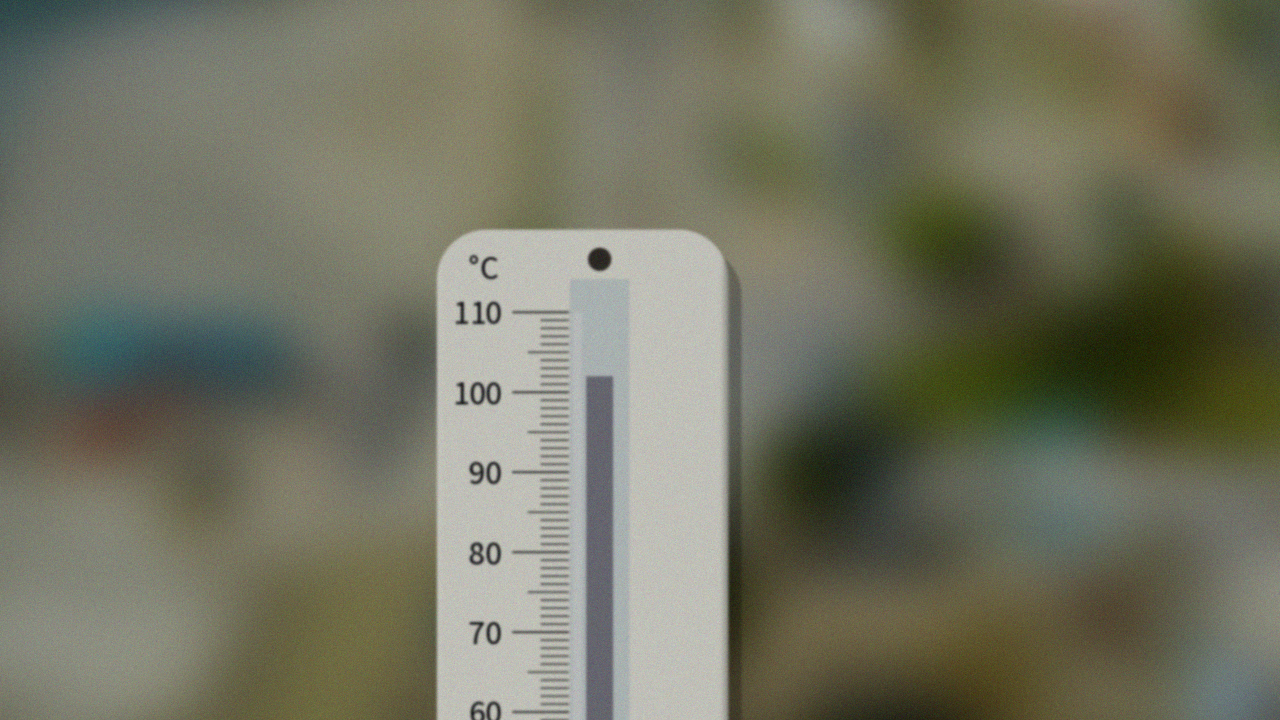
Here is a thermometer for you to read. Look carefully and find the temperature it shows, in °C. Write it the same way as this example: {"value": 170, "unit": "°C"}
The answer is {"value": 102, "unit": "°C"}
